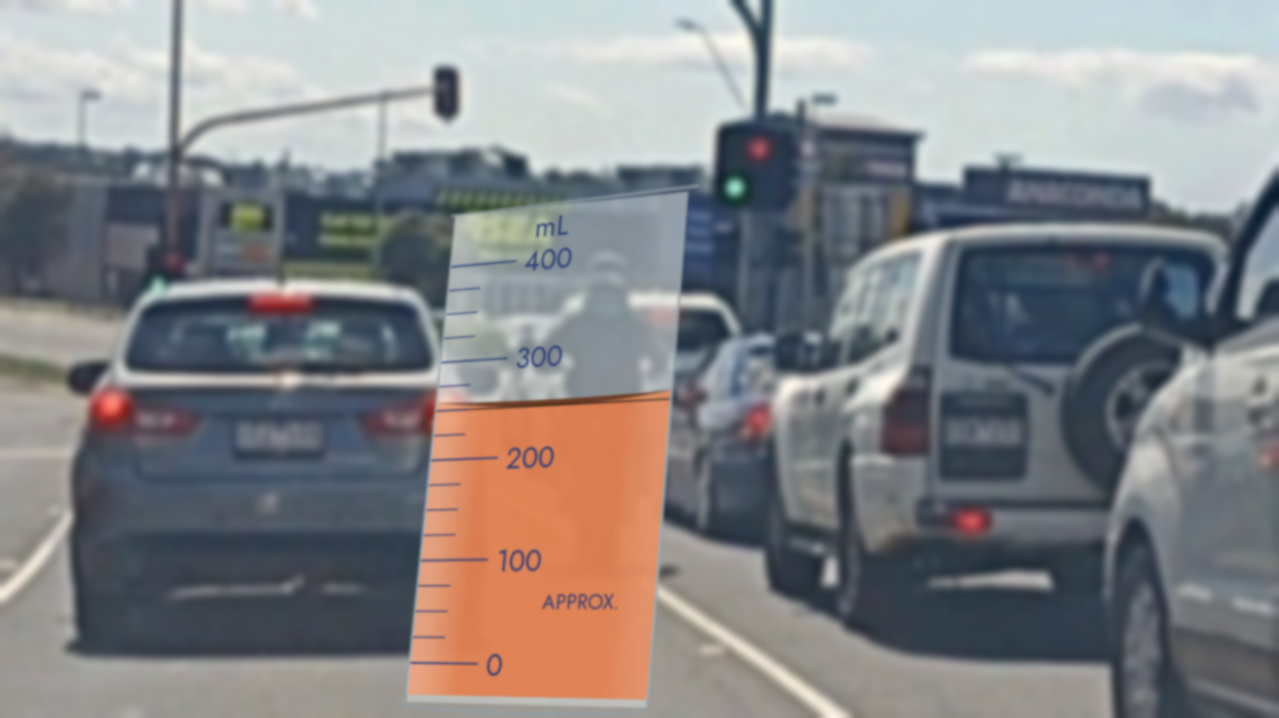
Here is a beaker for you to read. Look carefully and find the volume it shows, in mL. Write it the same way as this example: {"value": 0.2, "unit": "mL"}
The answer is {"value": 250, "unit": "mL"}
